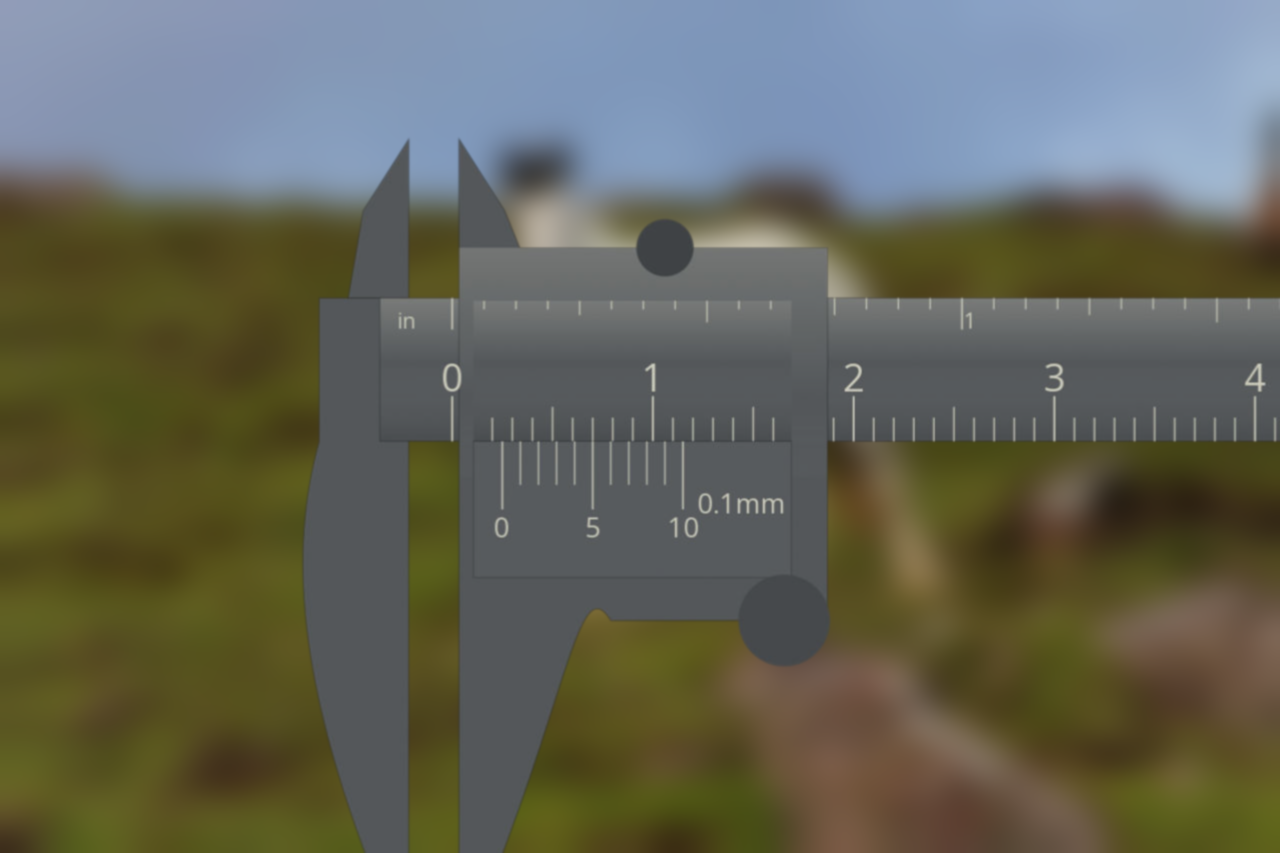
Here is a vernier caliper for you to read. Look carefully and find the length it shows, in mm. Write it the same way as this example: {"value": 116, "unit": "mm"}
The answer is {"value": 2.5, "unit": "mm"}
